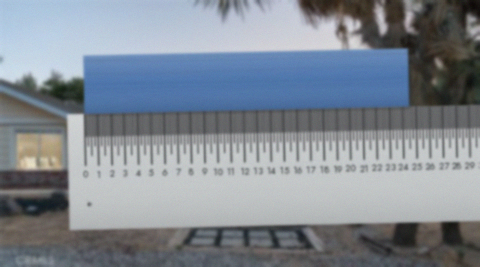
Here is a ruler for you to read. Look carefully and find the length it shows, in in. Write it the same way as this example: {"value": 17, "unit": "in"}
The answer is {"value": 24.5, "unit": "in"}
